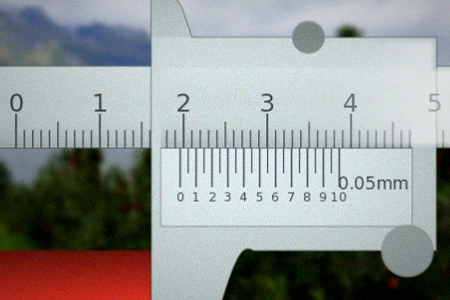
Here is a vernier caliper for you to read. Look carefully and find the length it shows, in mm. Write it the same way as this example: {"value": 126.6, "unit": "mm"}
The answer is {"value": 19.6, "unit": "mm"}
